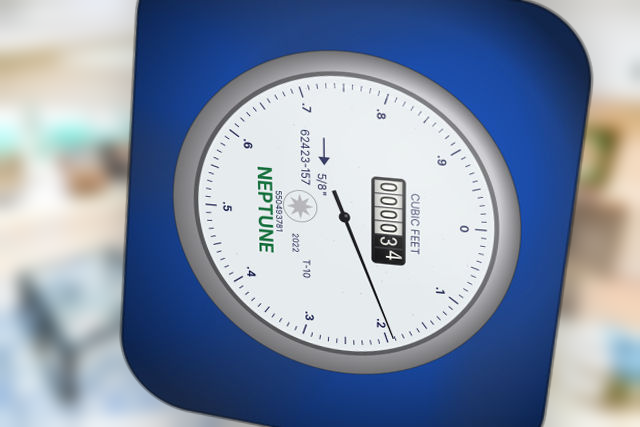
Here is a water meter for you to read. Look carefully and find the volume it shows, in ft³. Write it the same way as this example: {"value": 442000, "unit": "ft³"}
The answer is {"value": 34.19, "unit": "ft³"}
